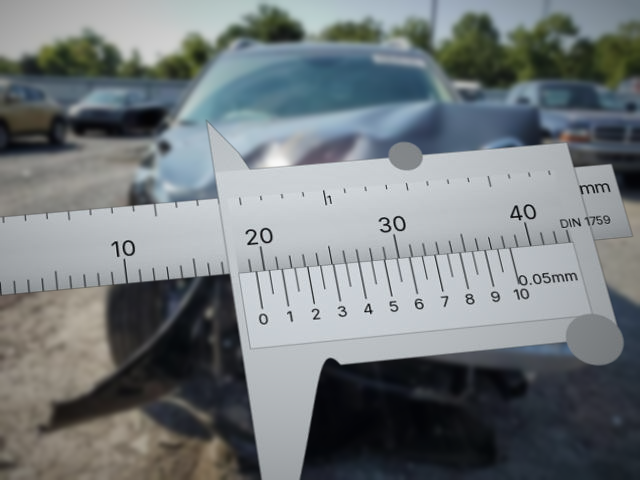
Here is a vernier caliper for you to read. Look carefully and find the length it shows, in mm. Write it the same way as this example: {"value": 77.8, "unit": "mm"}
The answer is {"value": 19.4, "unit": "mm"}
